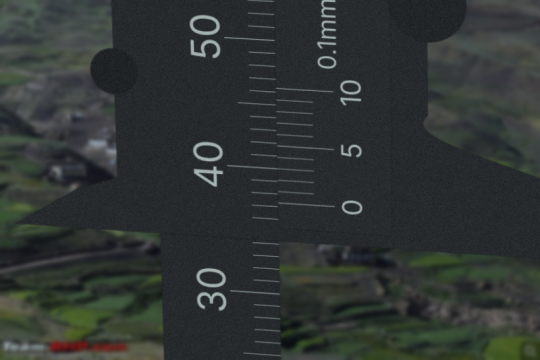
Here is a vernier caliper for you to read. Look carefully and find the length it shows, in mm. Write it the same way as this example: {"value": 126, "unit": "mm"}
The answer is {"value": 37.3, "unit": "mm"}
